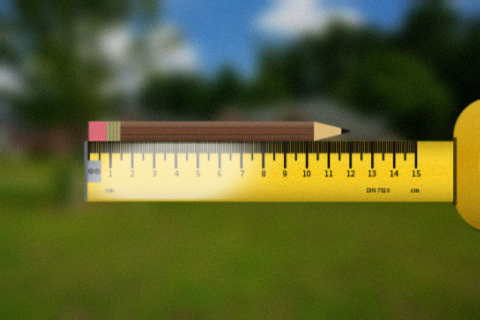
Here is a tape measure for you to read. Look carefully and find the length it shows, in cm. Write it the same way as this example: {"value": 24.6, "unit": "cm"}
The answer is {"value": 12, "unit": "cm"}
